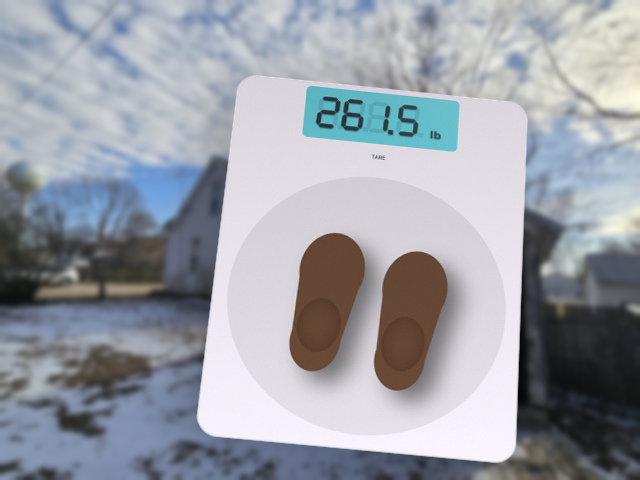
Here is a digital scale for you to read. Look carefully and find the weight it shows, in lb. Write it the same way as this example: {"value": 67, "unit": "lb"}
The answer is {"value": 261.5, "unit": "lb"}
